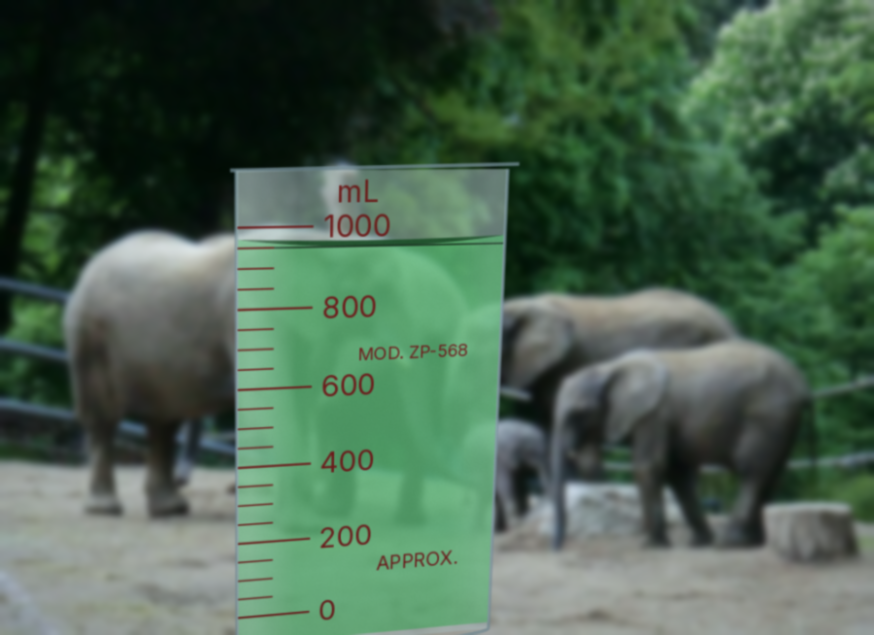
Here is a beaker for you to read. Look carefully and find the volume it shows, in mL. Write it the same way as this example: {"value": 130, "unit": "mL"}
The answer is {"value": 950, "unit": "mL"}
